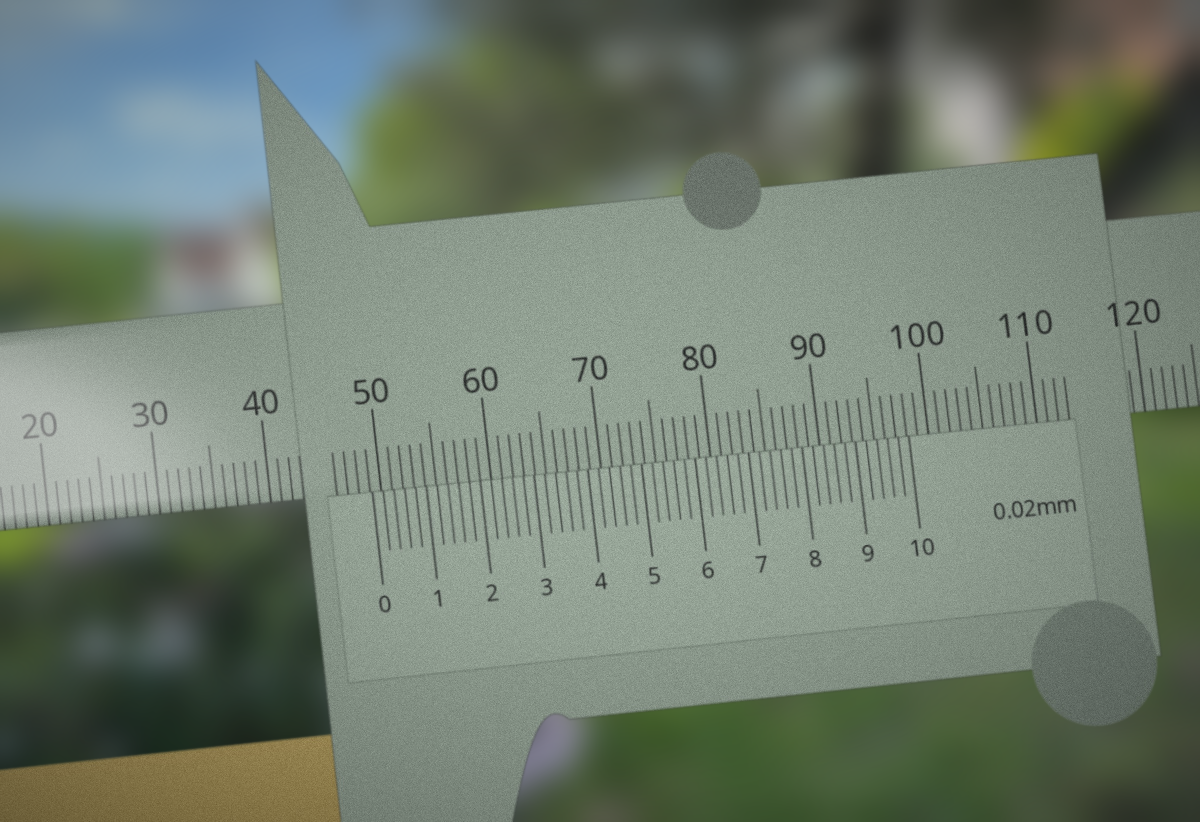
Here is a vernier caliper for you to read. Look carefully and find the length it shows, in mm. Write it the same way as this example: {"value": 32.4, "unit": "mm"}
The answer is {"value": 49.2, "unit": "mm"}
